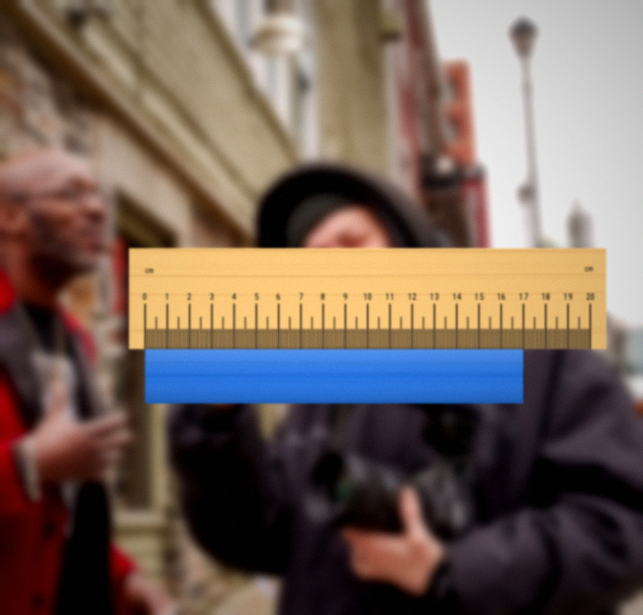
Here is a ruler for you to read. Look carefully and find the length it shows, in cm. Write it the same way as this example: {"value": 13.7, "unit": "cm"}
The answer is {"value": 17, "unit": "cm"}
